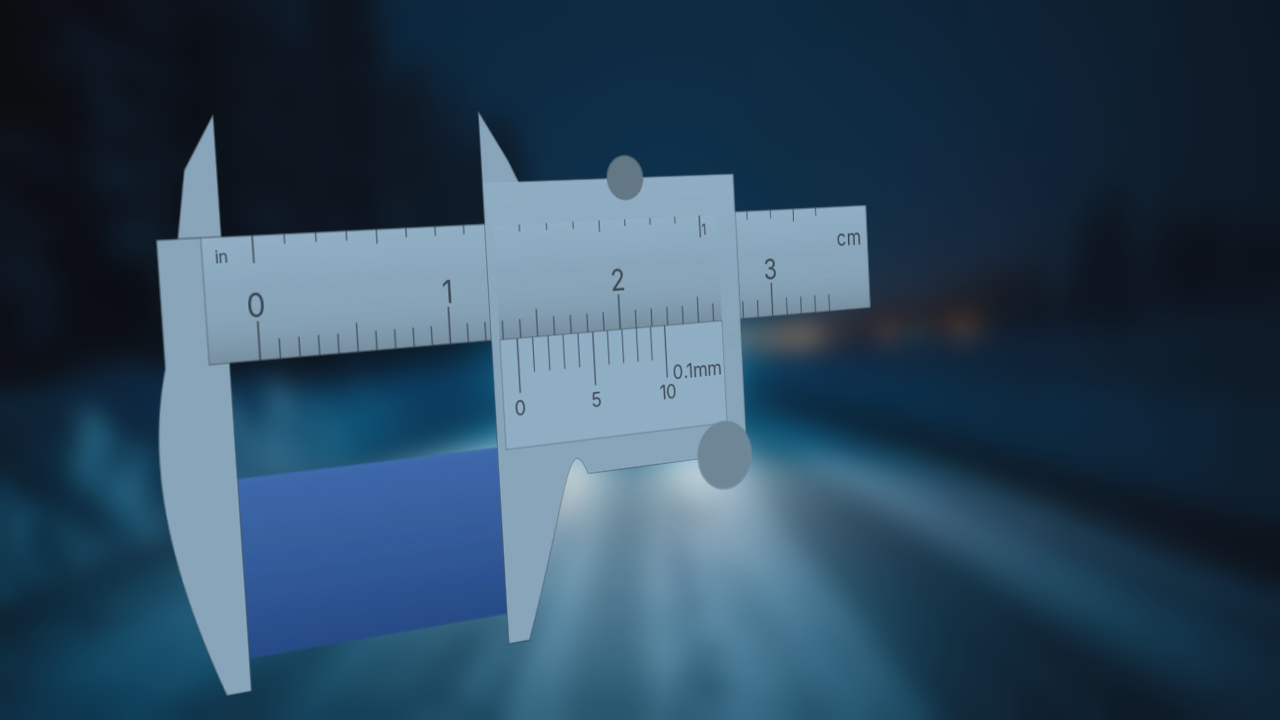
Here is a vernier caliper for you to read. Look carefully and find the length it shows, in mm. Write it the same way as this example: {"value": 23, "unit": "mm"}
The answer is {"value": 13.8, "unit": "mm"}
